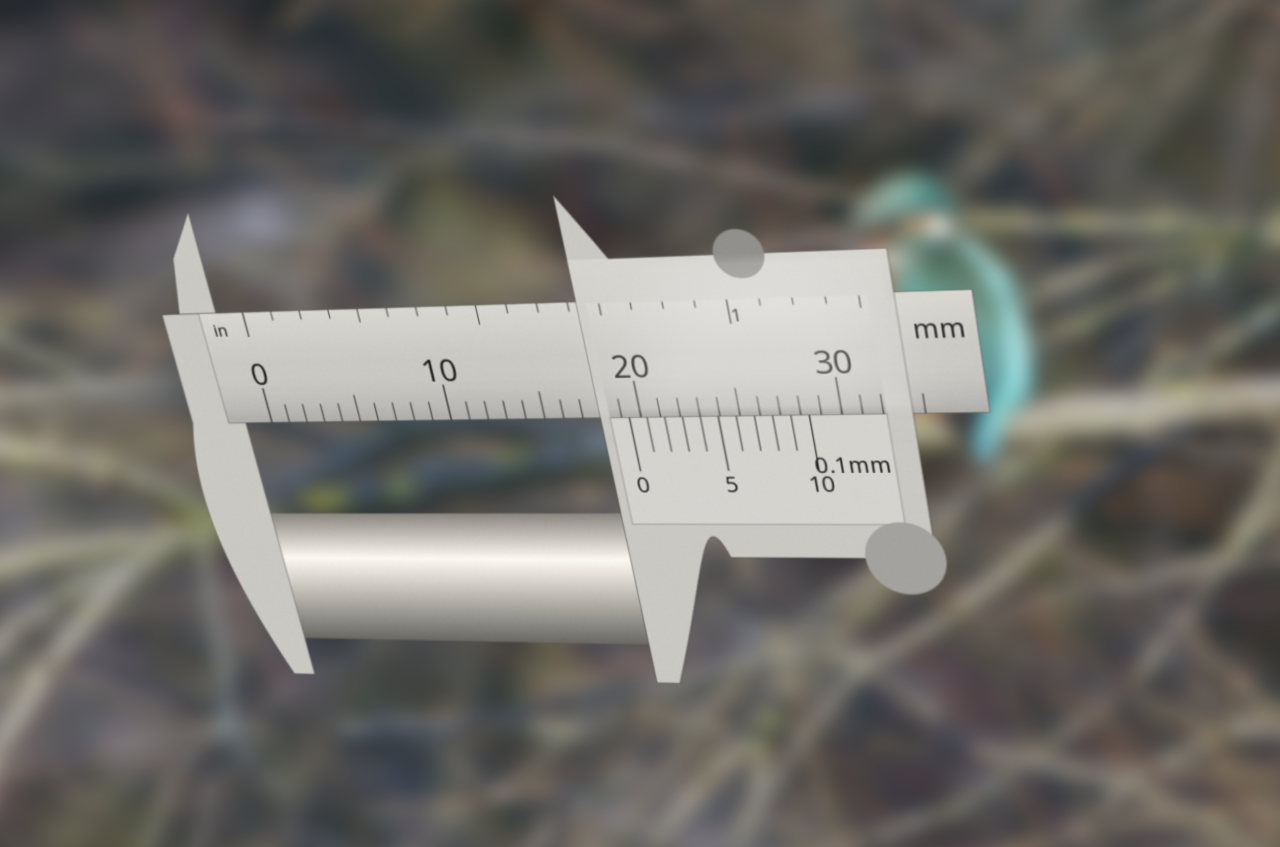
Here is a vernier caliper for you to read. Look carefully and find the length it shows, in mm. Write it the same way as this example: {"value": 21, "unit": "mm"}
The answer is {"value": 19.4, "unit": "mm"}
